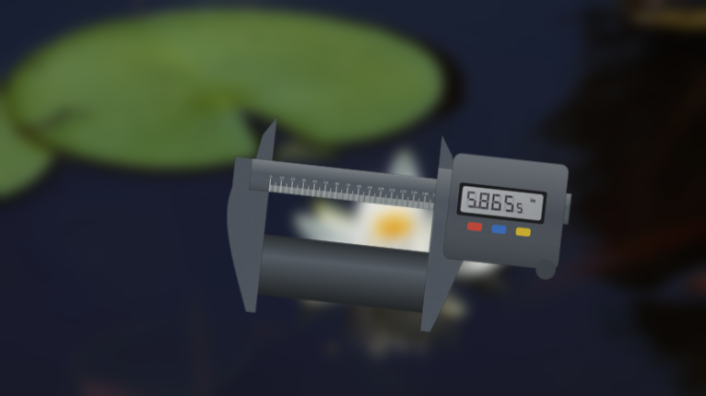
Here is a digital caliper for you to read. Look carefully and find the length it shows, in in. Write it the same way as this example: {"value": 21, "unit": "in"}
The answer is {"value": 5.8655, "unit": "in"}
